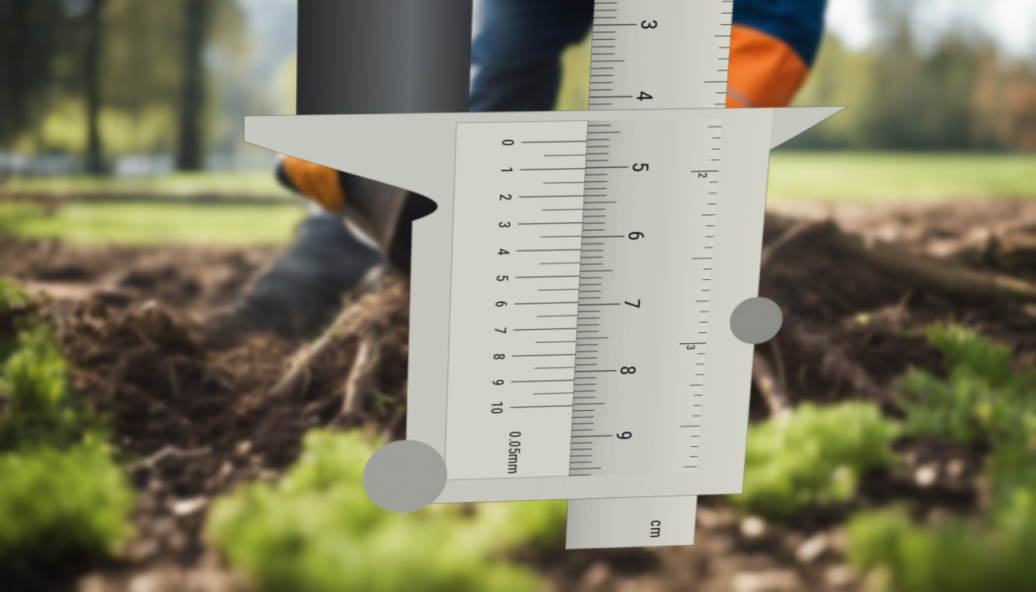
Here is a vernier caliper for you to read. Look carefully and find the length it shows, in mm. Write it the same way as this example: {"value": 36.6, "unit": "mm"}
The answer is {"value": 46.2, "unit": "mm"}
